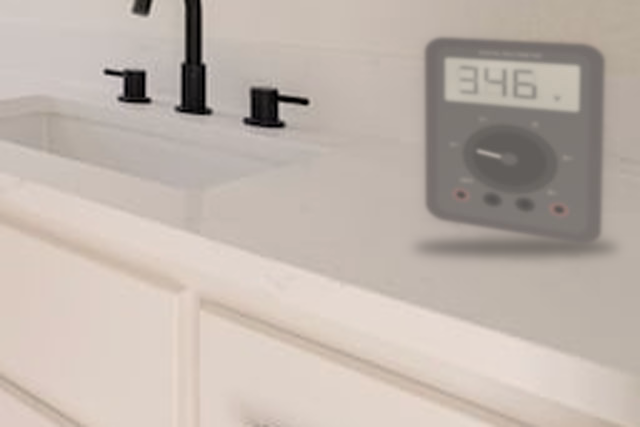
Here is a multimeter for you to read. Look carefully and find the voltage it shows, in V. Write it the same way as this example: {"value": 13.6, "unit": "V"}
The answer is {"value": 346, "unit": "V"}
